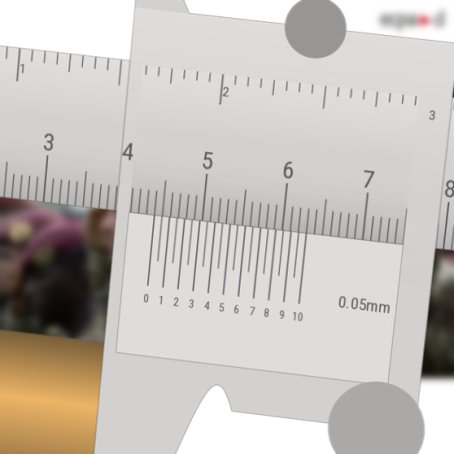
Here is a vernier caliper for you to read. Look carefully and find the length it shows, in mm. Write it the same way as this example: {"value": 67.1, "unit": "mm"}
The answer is {"value": 44.0, "unit": "mm"}
